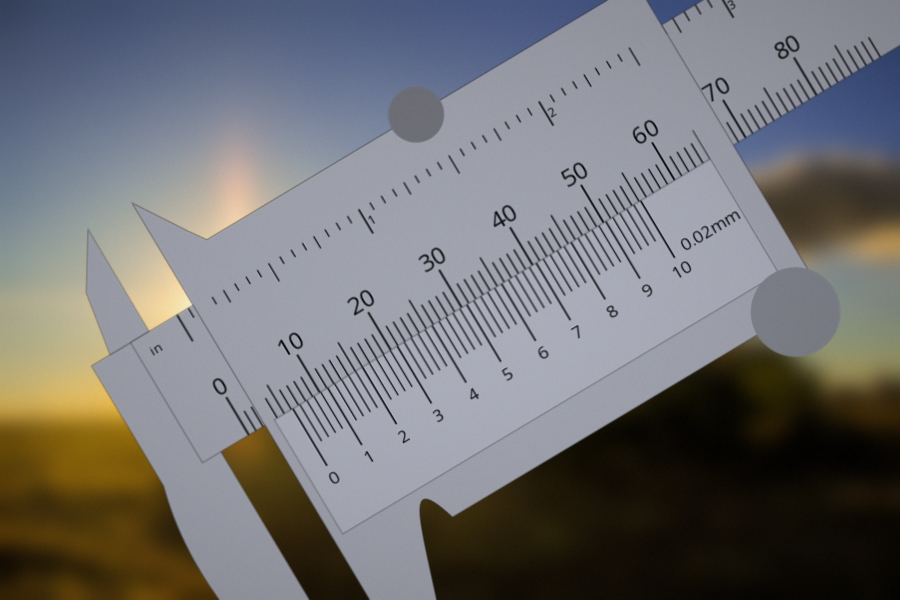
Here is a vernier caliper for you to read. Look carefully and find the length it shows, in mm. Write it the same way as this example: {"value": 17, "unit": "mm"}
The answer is {"value": 6.2, "unit": "mm"}
